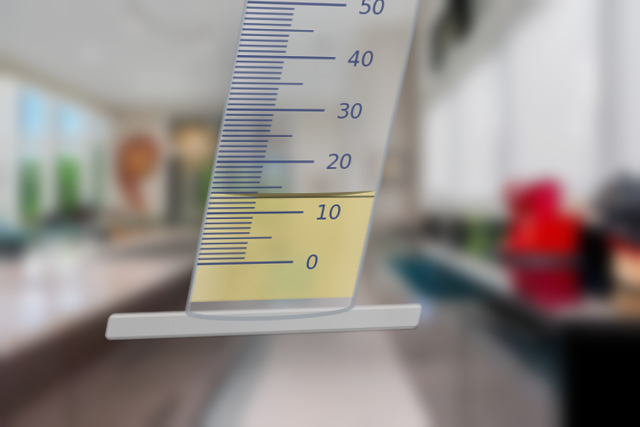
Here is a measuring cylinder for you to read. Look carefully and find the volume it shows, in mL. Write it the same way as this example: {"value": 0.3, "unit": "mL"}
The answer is {"value": 13, "unit": "mL"}
